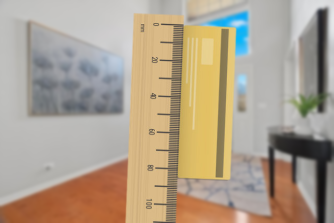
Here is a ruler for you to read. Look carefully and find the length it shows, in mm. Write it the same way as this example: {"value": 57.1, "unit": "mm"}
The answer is {"value": 85, "unit": "mm"}
